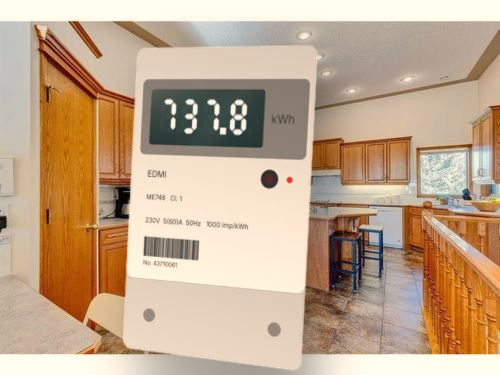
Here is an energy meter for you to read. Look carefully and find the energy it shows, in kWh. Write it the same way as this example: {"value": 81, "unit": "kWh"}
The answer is {"value": 737.8, "unit": "kWh"}
